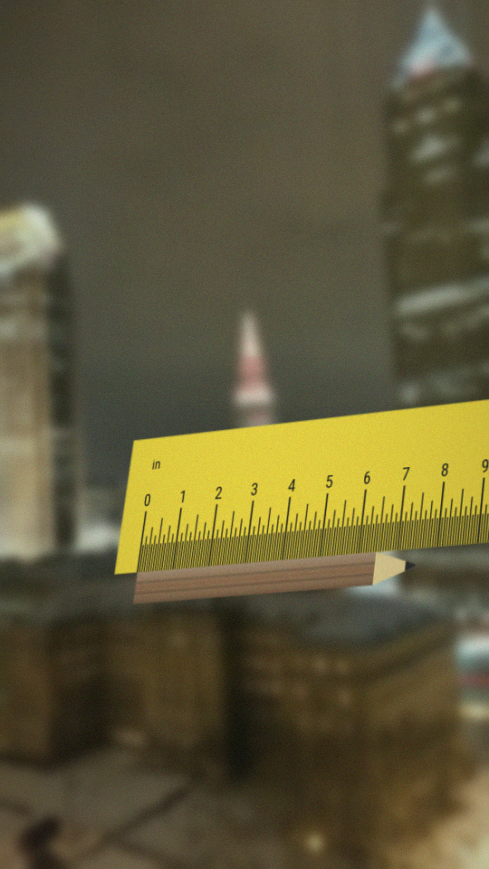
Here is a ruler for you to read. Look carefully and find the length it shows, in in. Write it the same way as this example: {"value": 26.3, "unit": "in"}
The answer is {"value": 7.5, "unit": "in"}
